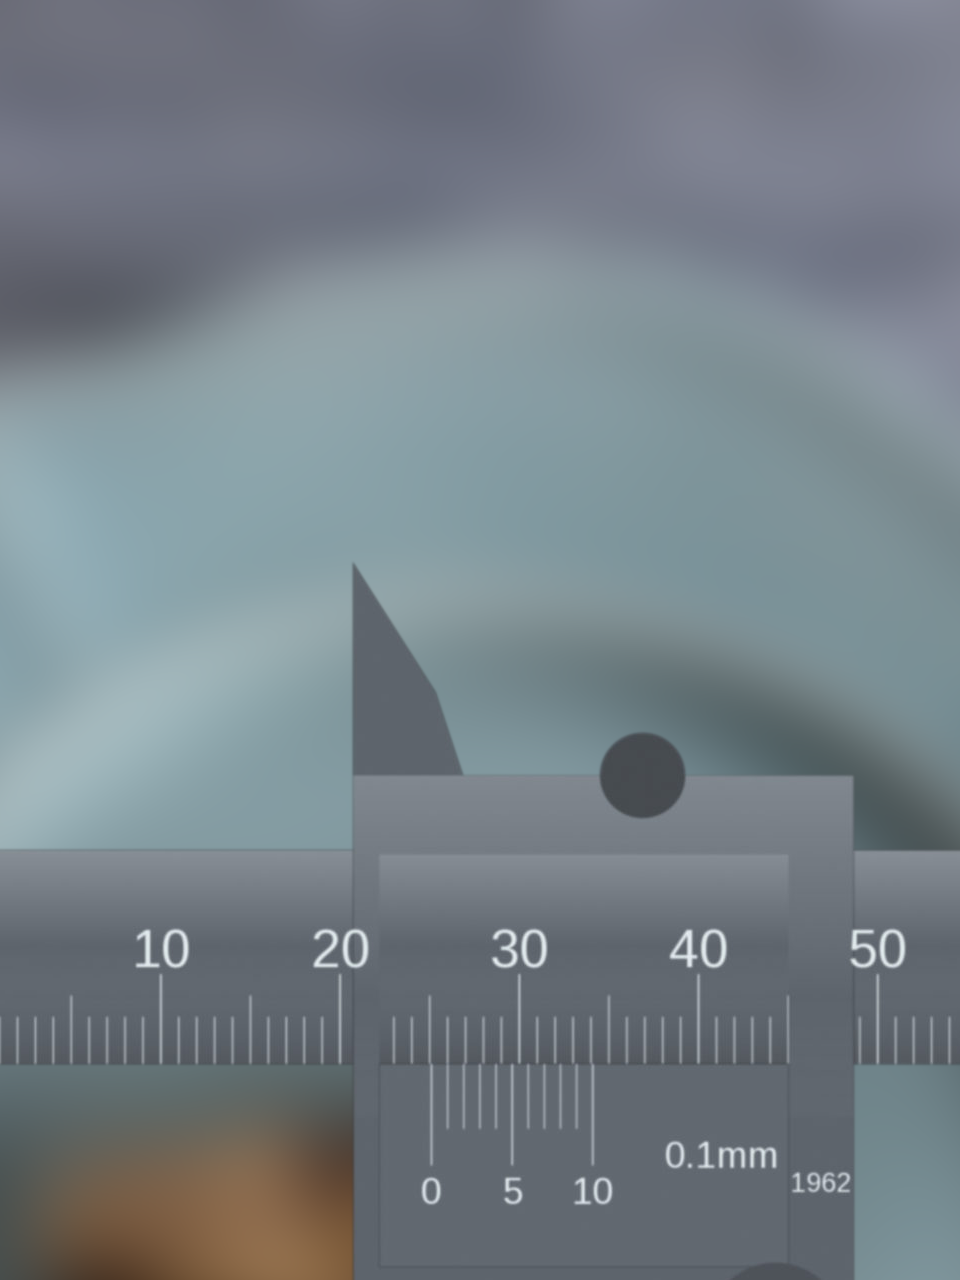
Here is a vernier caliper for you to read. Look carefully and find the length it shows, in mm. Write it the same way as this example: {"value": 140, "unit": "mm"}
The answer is {"value": 25.1, "unit": "mm"}
